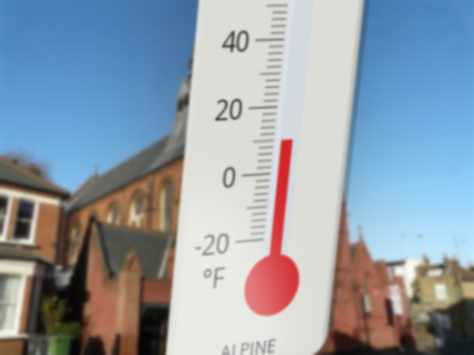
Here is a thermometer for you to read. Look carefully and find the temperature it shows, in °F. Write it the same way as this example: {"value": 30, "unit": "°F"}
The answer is {"value": 10, "unit": "°F"}
